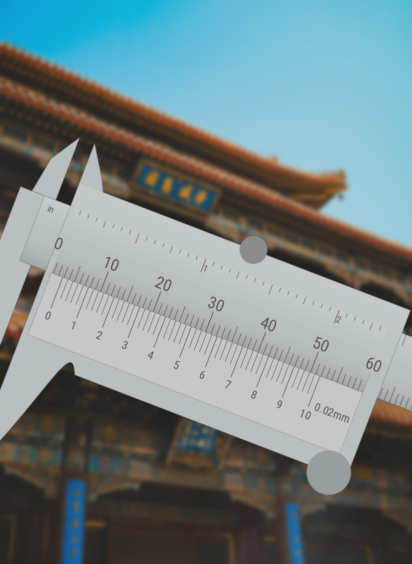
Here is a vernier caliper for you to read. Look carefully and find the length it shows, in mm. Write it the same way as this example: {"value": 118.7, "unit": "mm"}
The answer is {"value": 2.8, "unit": "mm"}
